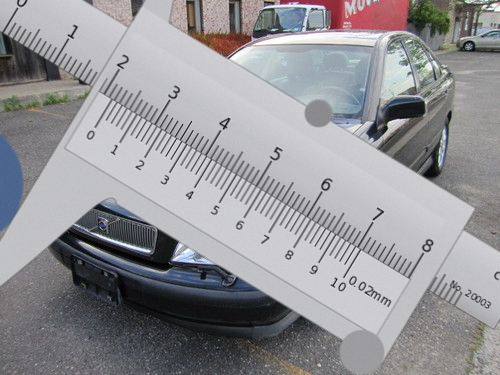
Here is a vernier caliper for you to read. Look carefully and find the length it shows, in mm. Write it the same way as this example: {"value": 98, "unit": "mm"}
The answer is {"value": 21.6, "unit": "mm"}
